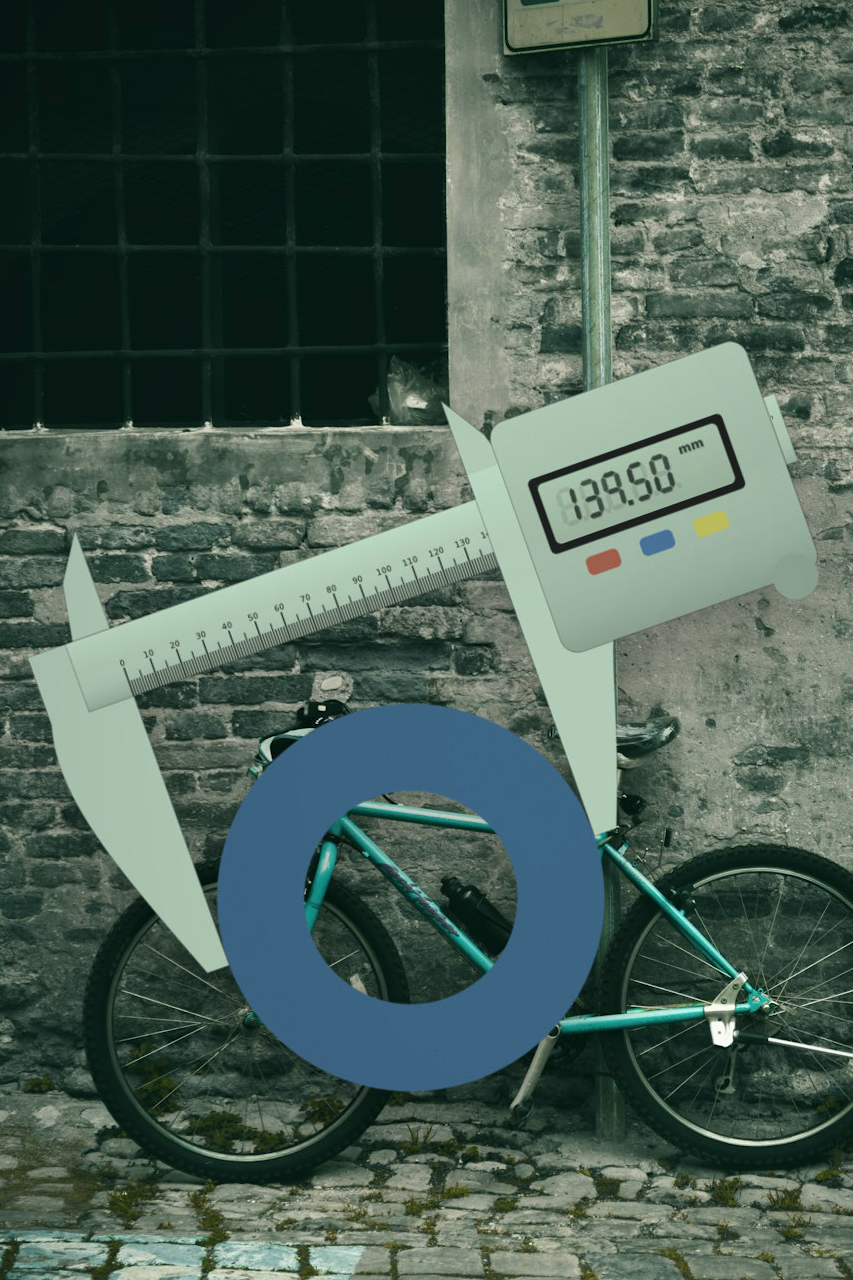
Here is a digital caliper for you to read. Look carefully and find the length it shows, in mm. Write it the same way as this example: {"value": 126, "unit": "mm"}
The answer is {"value": 139.50, "unit": "mm"}
